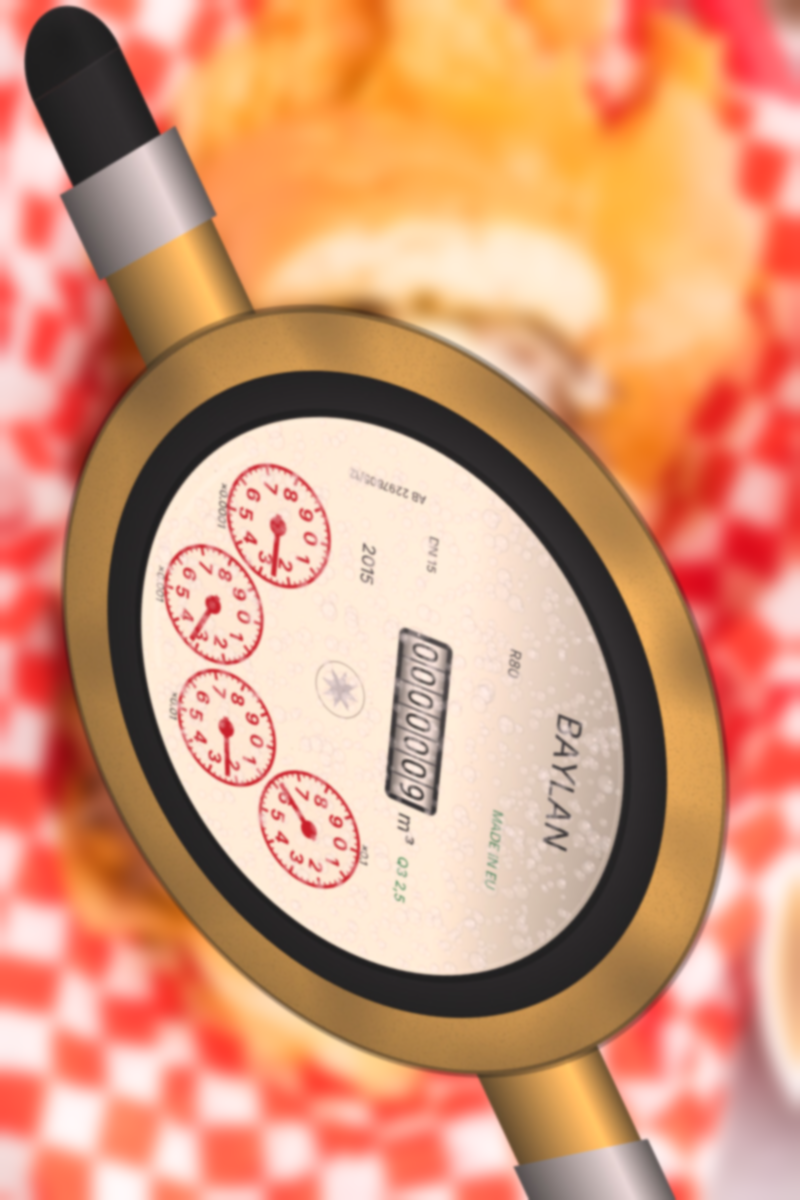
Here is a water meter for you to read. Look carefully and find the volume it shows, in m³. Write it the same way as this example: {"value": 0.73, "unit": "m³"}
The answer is {"value": 9.6232, "unit": "m³"}
